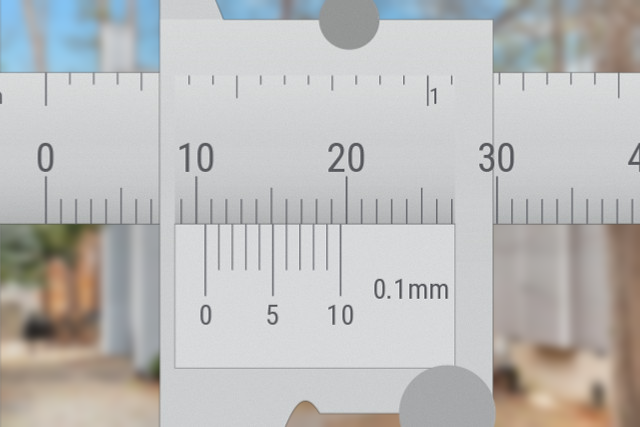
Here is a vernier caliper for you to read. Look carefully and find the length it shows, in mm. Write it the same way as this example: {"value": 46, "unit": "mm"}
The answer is {"value": 10.6, "unit": "mm"}
